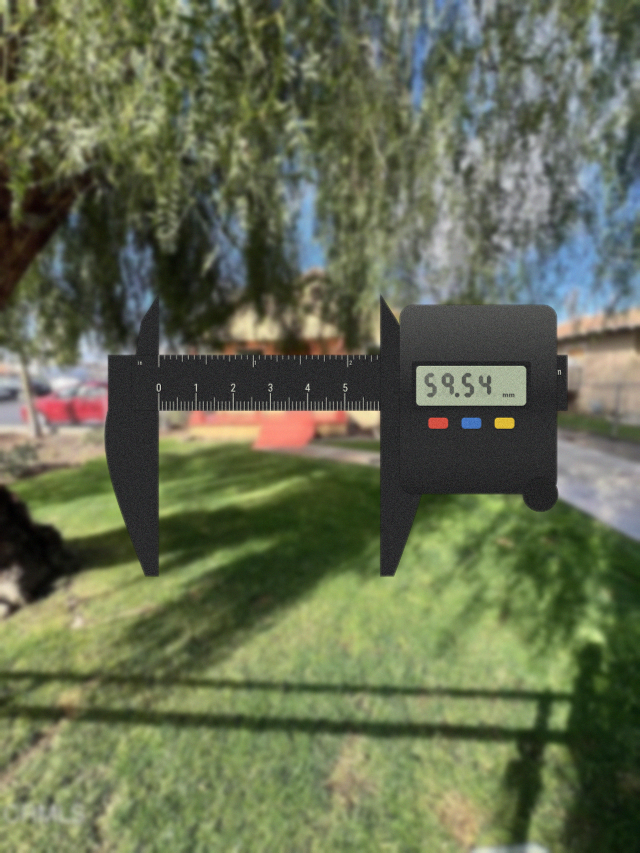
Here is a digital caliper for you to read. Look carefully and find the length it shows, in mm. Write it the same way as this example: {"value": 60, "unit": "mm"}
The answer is {"value": 59.54, "unit": "mm"}
